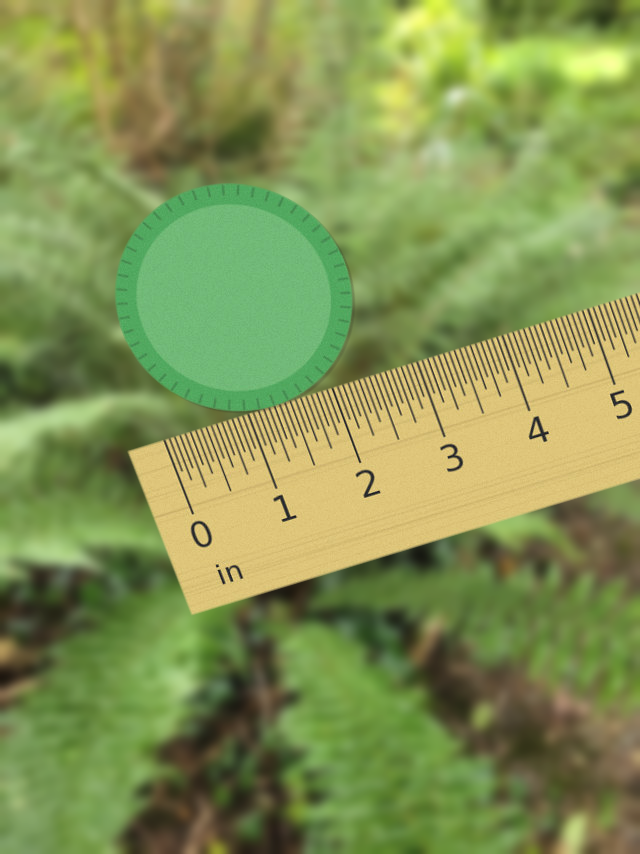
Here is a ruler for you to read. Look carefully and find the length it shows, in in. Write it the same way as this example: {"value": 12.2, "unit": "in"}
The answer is {"value": 2.625, "unit": "in"}
